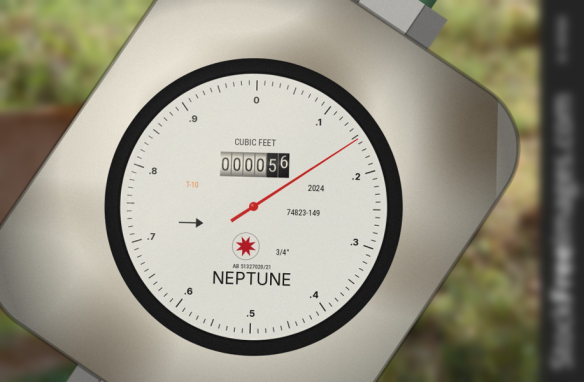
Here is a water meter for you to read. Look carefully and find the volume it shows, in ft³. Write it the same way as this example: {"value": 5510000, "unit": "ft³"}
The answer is {"value": 56.15, "unit": "ft³"}
